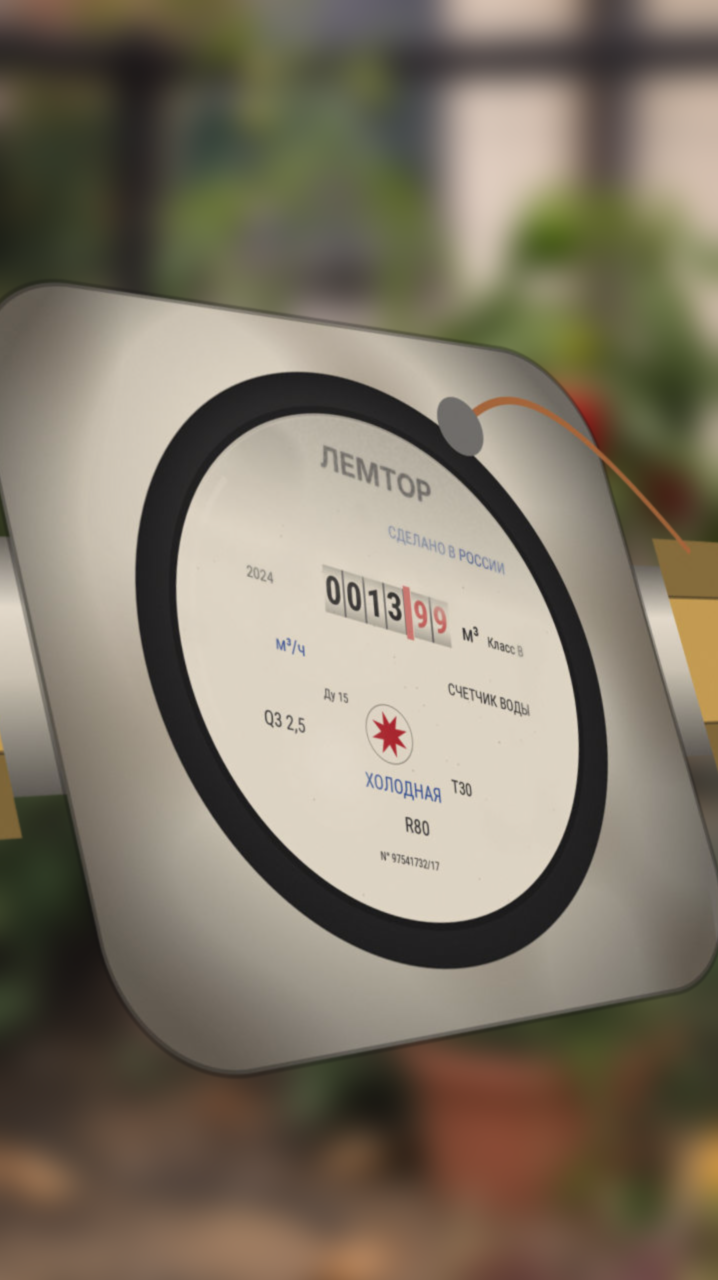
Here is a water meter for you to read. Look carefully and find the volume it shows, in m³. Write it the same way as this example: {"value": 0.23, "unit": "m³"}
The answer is {"value": 13.99, "unit": "m³"}
